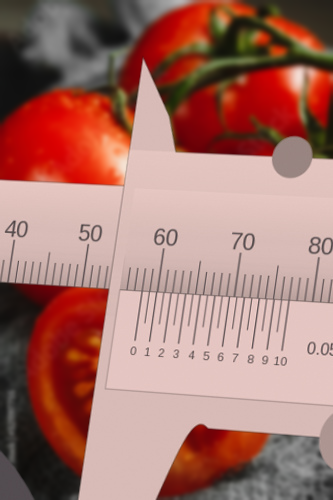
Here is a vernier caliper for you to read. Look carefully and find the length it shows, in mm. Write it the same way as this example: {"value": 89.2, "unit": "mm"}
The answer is {"value": 58.0, "unit": "mm"}
